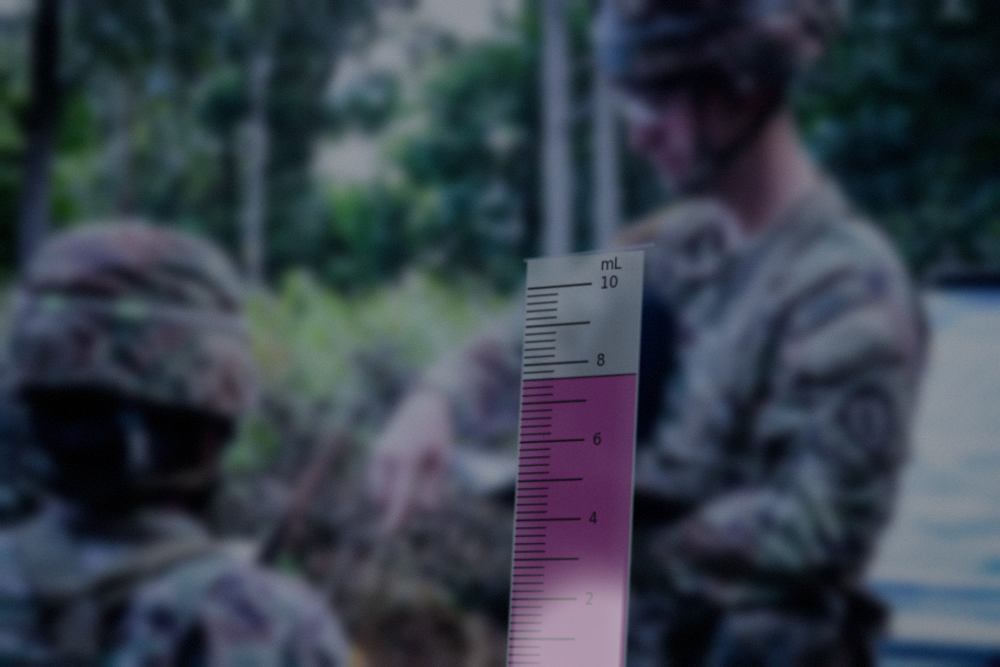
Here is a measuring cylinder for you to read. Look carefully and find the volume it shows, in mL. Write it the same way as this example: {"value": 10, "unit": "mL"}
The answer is {"value": 7.6, "unit": "mL"}
